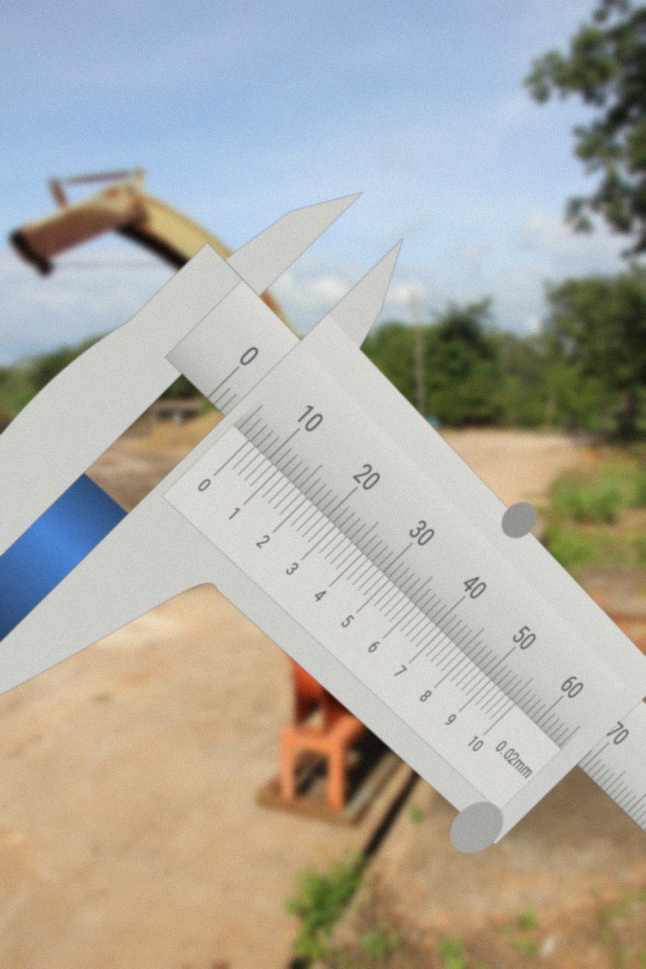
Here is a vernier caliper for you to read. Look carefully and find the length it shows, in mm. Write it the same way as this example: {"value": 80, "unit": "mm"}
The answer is {"value": 6.8, "unit": "mm"}
